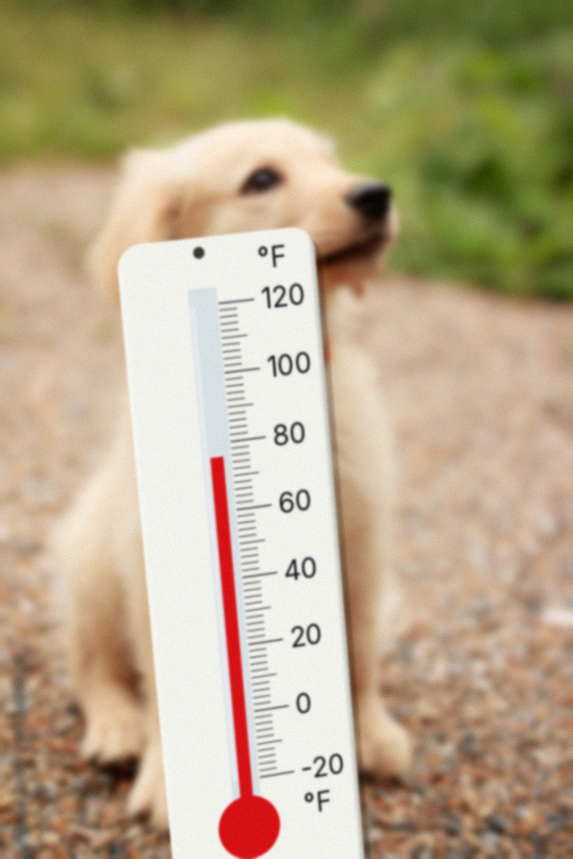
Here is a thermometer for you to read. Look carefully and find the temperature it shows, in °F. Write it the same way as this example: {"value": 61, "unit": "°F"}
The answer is {"value": 76, "unit": "°F"}
